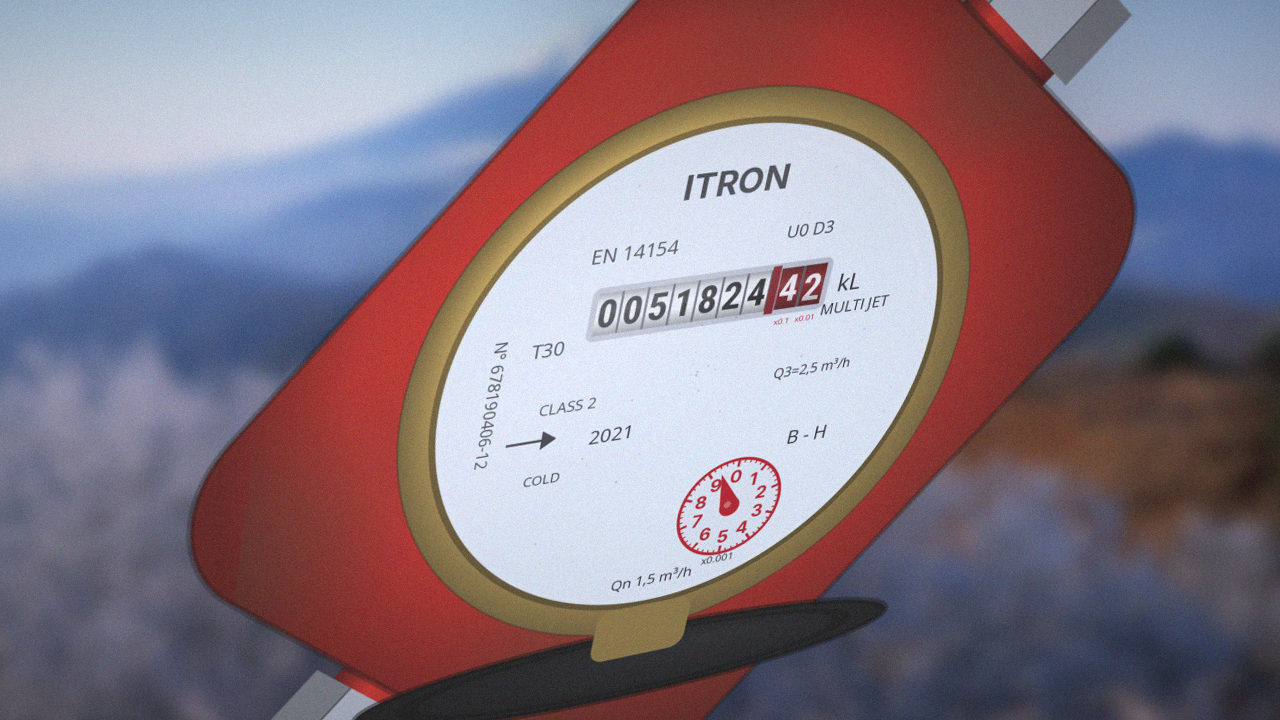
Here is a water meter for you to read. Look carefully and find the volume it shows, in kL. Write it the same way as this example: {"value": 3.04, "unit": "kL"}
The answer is {"value": 51824.419, "unit": "kL"}
